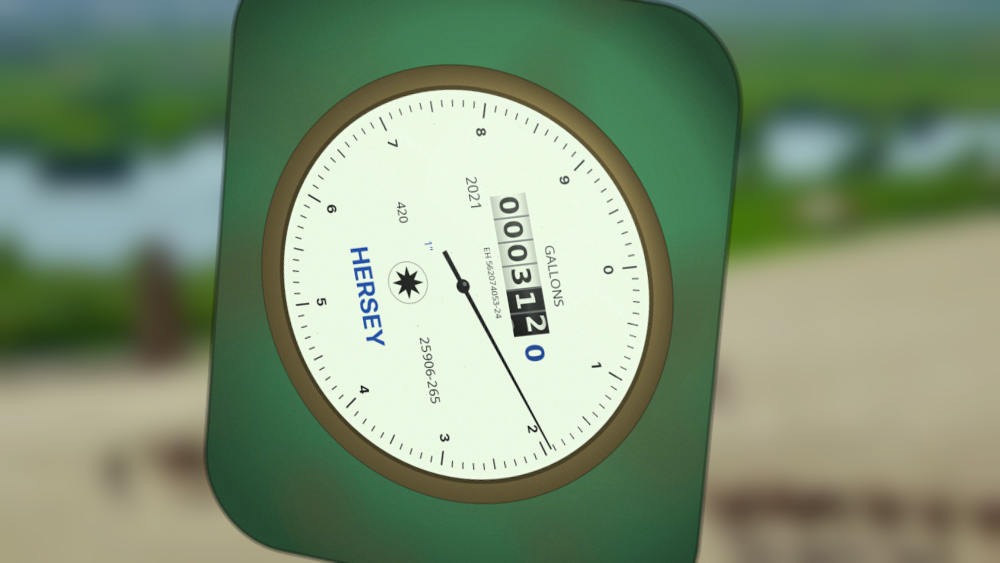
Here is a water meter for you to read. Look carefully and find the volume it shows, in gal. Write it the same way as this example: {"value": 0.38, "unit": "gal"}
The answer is {"value": 3121.9, "unit": "gal"}
